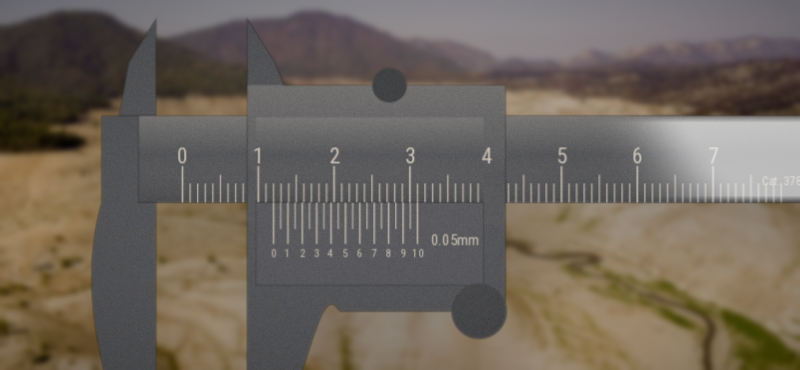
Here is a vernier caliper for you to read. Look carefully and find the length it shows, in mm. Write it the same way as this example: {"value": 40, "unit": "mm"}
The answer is {"value": 12.0, "unit": "mm"}
